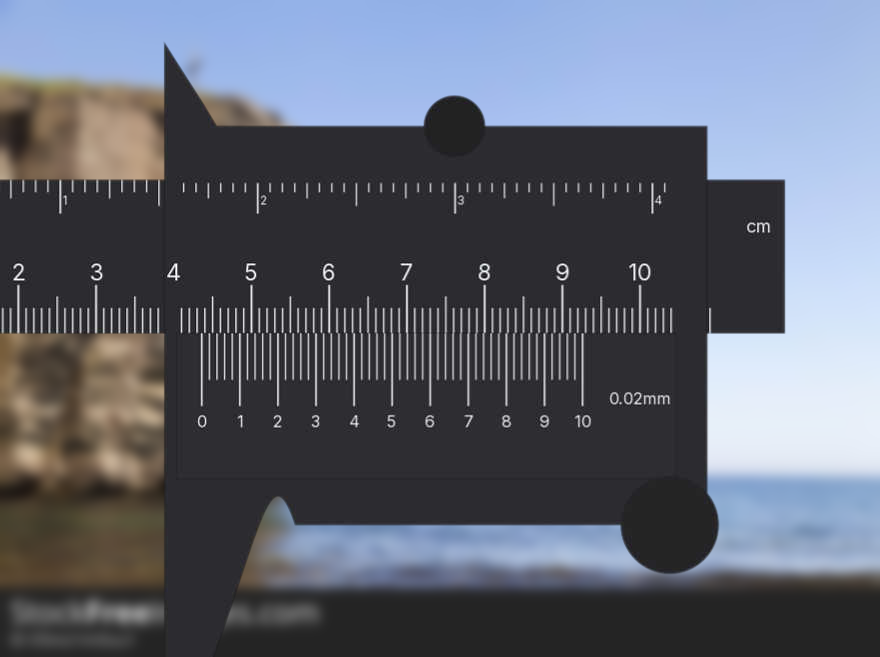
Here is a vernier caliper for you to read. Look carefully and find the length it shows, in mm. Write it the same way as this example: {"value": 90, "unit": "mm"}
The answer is {"value": 43.6, "unit": "mm"}
